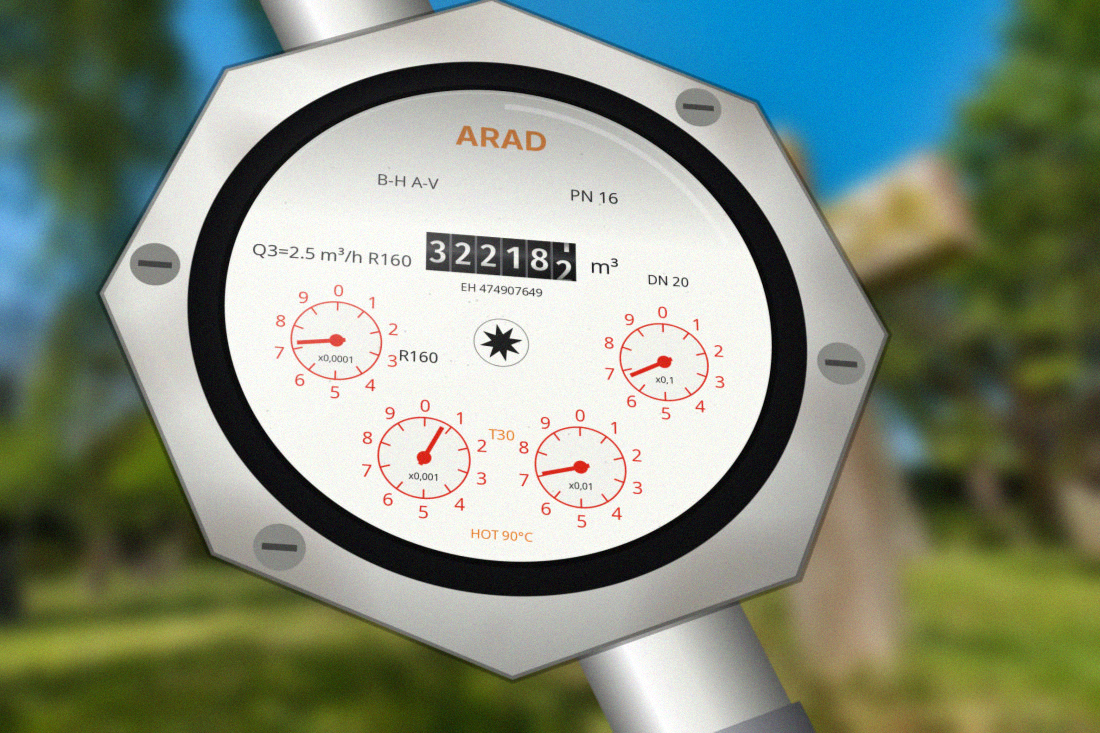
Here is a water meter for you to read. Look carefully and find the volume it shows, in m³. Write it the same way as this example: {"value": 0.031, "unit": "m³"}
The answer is {"value": 322181.6707, "unit": "m³"}
